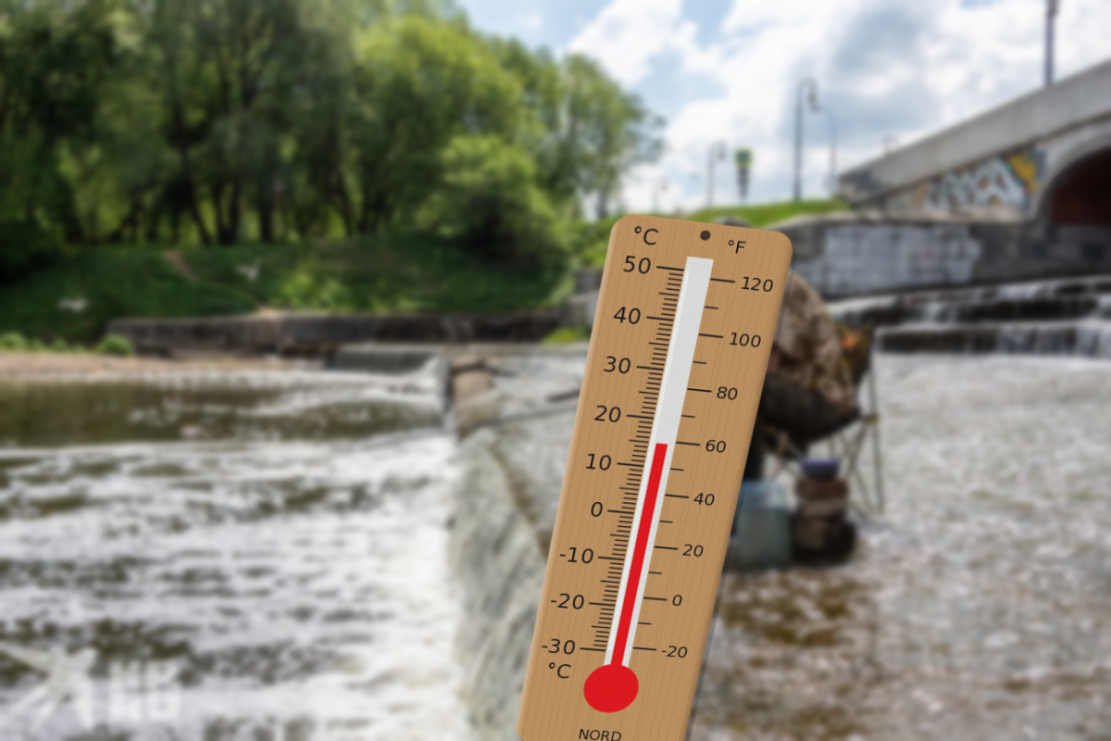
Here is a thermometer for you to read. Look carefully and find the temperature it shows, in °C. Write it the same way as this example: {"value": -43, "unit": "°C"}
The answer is {"value": 15, "unit": "°C"}
